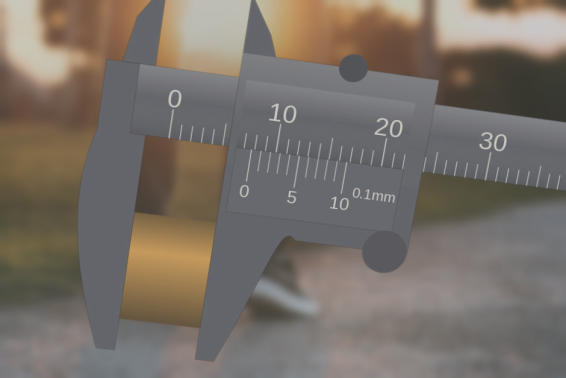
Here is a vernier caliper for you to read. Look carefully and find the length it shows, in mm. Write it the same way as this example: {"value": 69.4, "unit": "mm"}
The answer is {"value": 7.7, "unit": "mm"}
